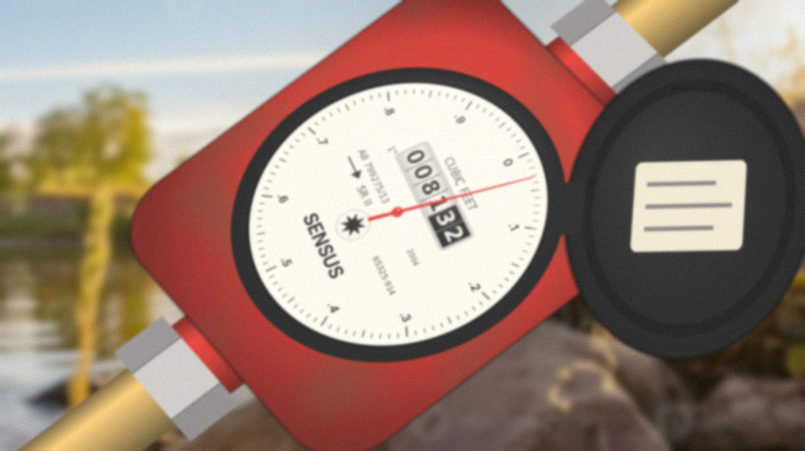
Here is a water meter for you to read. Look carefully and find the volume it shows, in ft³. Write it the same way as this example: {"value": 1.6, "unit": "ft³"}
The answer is {"value": 8132.03, "unit": "ft³"}
